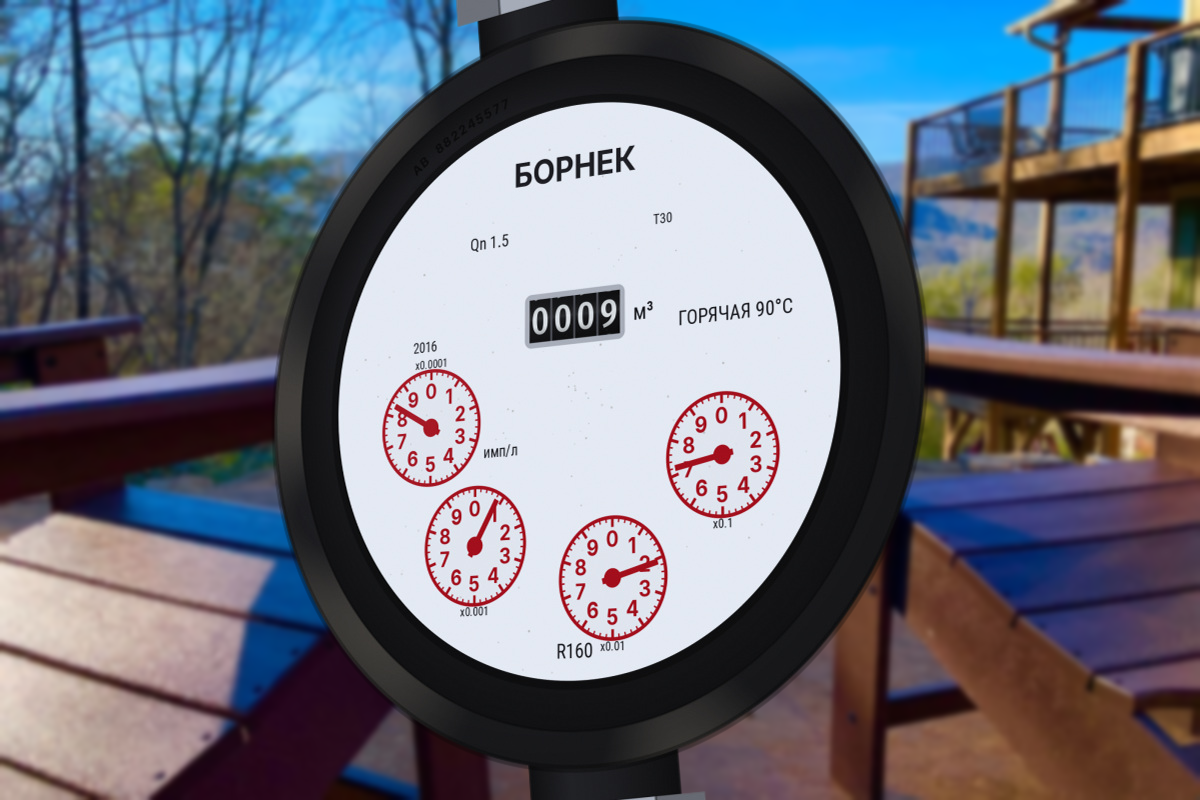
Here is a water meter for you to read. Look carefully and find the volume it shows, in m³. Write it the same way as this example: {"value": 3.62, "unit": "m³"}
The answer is {"value": 9.7208, "unit": "m³"}
